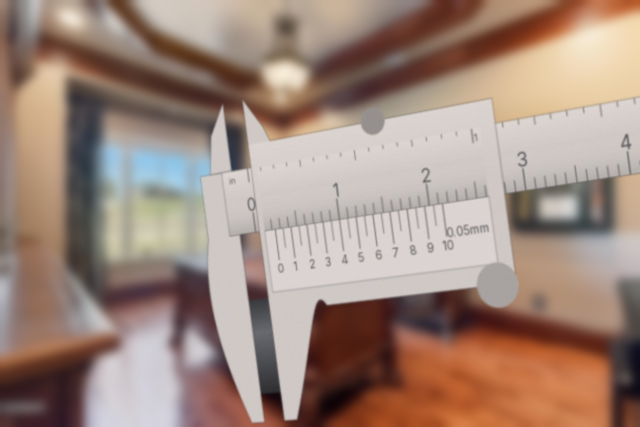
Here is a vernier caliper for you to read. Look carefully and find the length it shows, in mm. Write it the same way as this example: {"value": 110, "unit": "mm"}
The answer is {"value": 2.4, "unit": "mm"}
